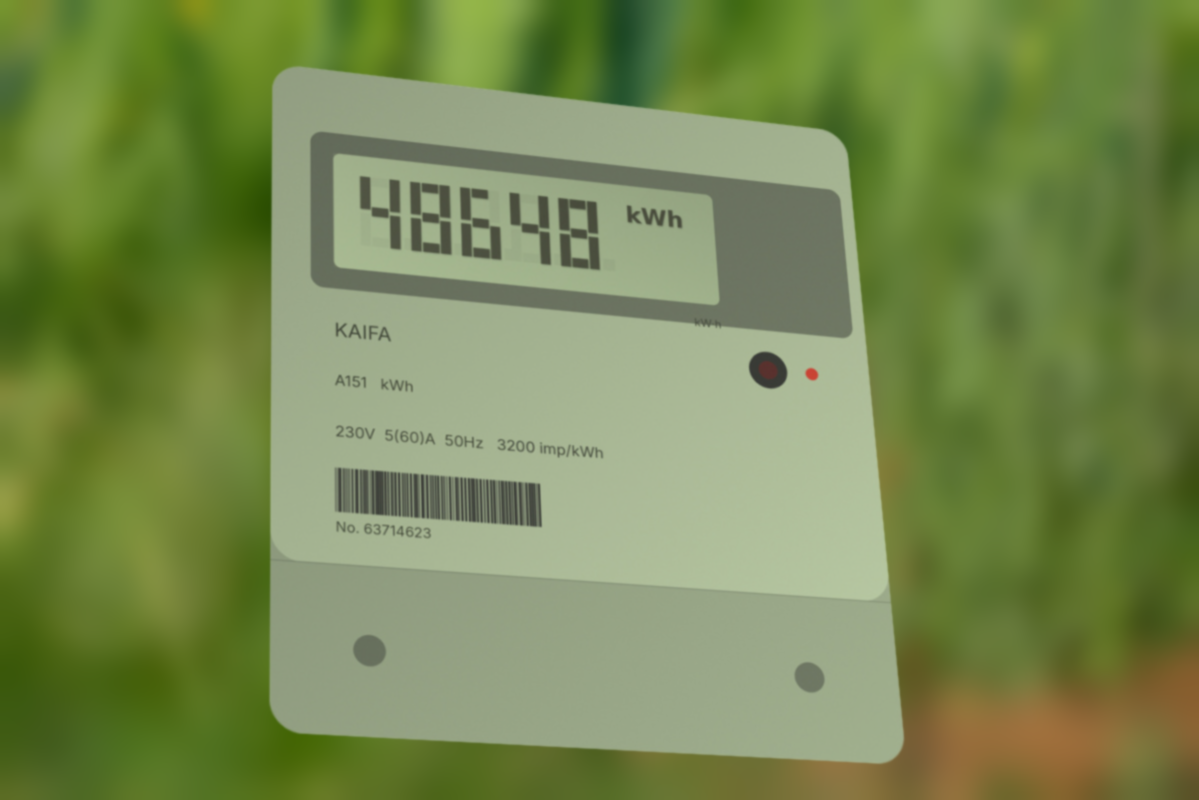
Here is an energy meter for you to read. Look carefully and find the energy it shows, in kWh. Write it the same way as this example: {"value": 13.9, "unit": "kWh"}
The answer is {"value": 48648, "unit": "kWh"}
